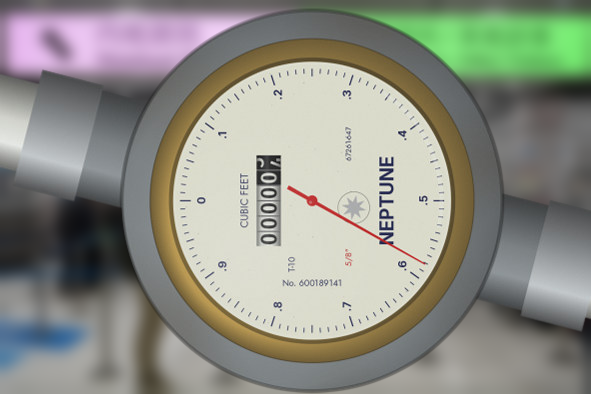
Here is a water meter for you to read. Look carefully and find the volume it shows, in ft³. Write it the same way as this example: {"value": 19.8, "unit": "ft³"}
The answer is {"value": 3.58, "unit": "ft³"}
